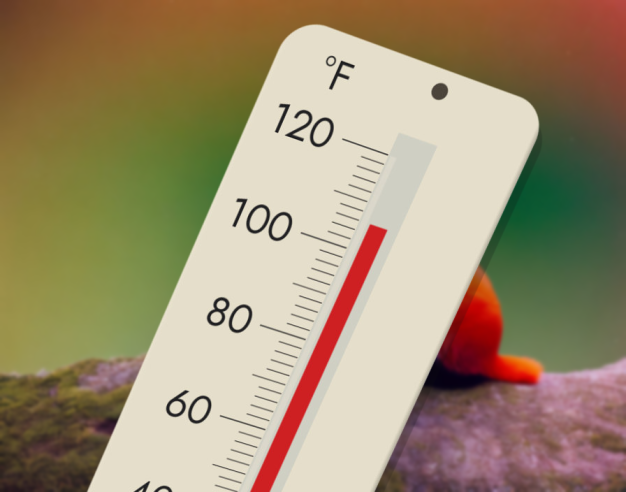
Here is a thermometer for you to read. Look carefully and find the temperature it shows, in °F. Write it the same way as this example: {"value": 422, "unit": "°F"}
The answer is {"value": 106, "unit": "°F"}
